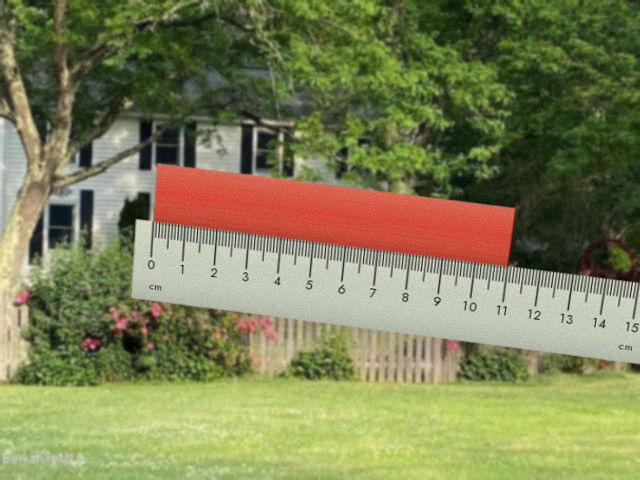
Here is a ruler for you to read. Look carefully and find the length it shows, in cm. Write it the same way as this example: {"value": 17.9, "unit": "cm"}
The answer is {"value": 11, "unit": "cm"}
